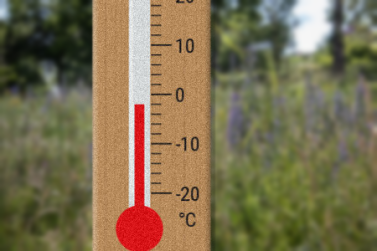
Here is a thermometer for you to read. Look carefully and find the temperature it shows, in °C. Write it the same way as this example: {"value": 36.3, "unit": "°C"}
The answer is {"value": -2, "unit": "°C"}
